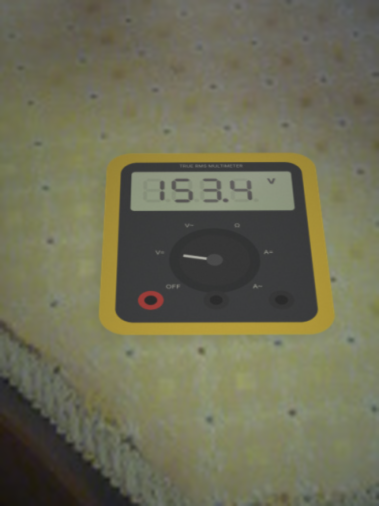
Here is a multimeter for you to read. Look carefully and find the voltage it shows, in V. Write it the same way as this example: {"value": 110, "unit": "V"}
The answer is {"value": 153.4, "unit": "V"}
